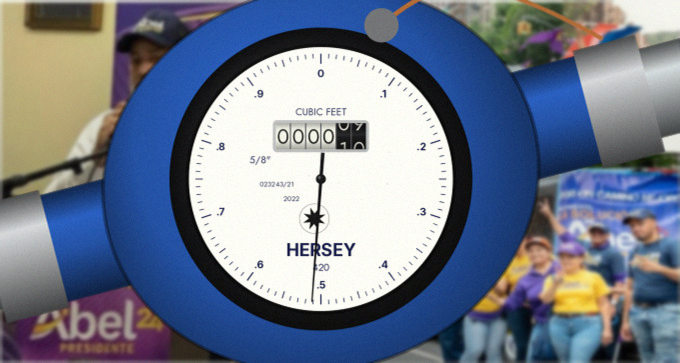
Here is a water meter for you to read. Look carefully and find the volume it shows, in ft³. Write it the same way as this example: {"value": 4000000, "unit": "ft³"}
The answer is {"value": 9.51, "unit": "ft³"}
